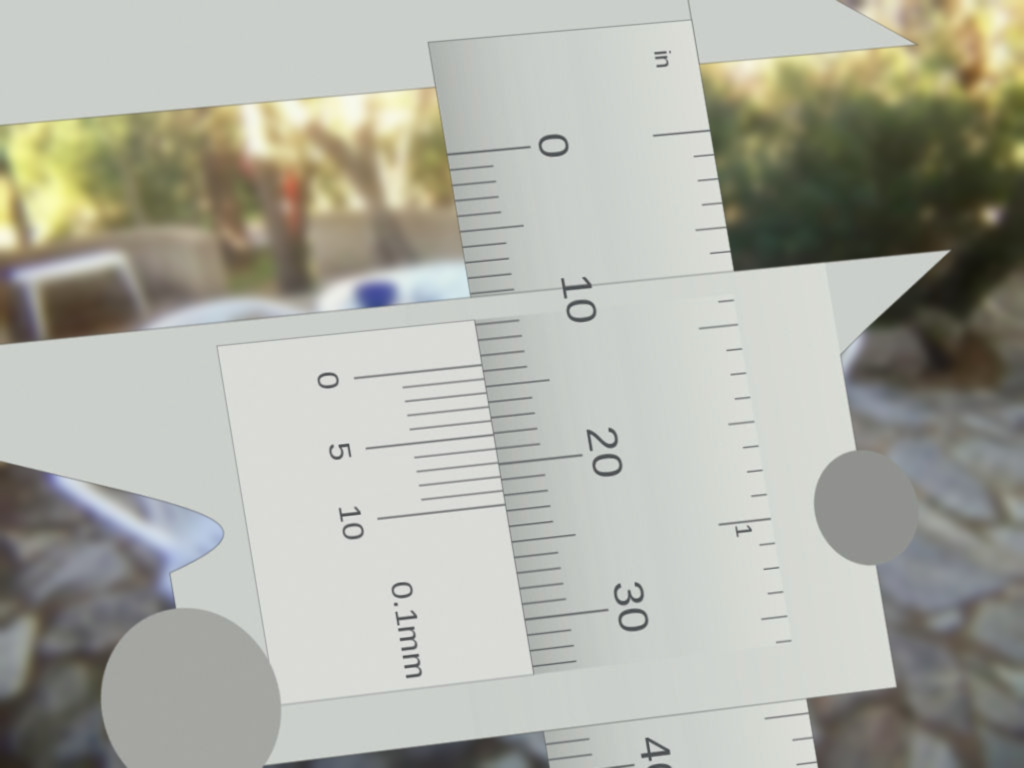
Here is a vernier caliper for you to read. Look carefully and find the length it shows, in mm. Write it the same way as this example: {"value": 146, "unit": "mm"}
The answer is {"value": 13.6, "unit": "mm"}
